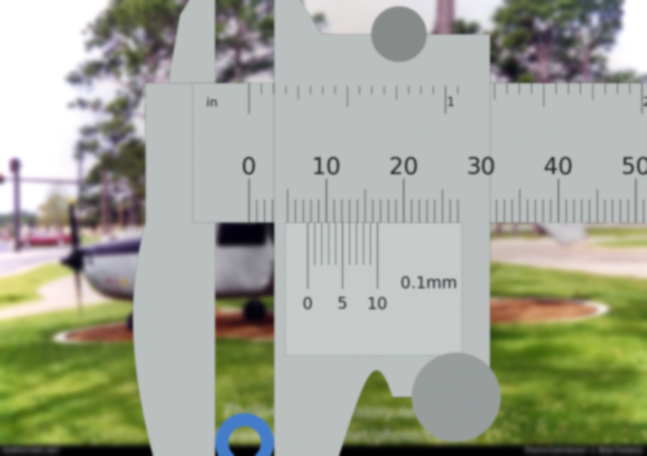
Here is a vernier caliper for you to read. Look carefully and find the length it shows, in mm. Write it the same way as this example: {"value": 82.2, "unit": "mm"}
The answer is {"value": 7.6, "unit": "mm"}
